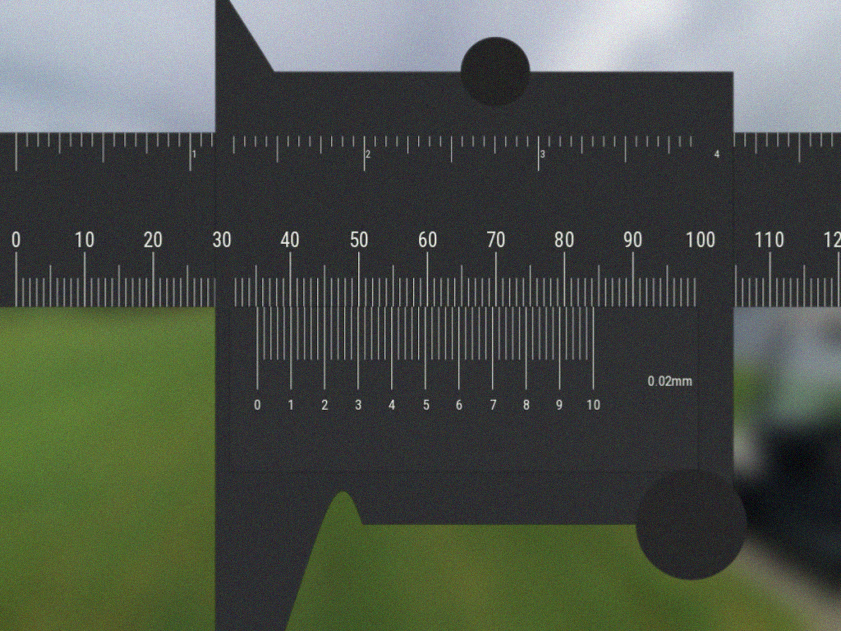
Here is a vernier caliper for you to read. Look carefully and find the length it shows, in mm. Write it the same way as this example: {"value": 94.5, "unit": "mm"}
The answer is {"value": 35.2, "unit": "mm"}
